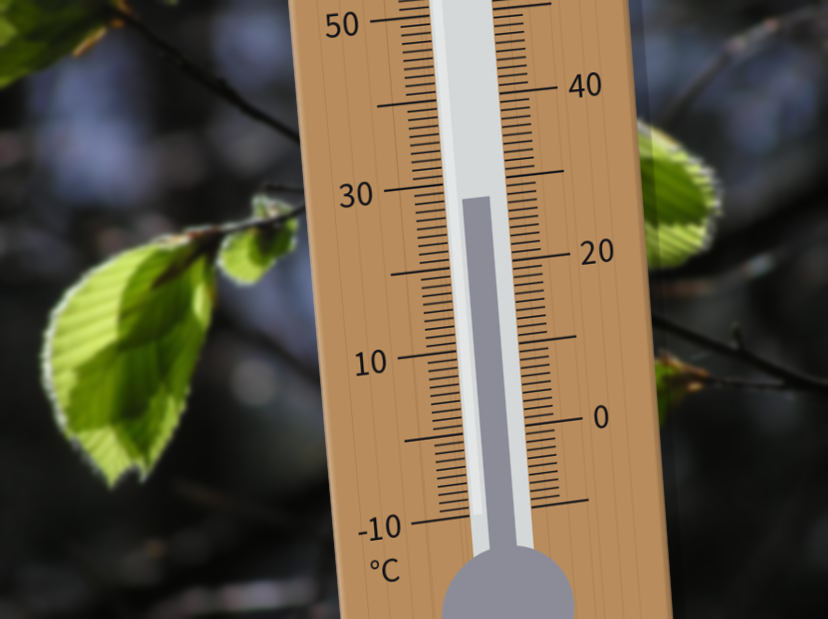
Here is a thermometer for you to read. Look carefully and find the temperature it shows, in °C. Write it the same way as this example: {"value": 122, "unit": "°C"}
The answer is {"value": 28, "unit": "°C"}
